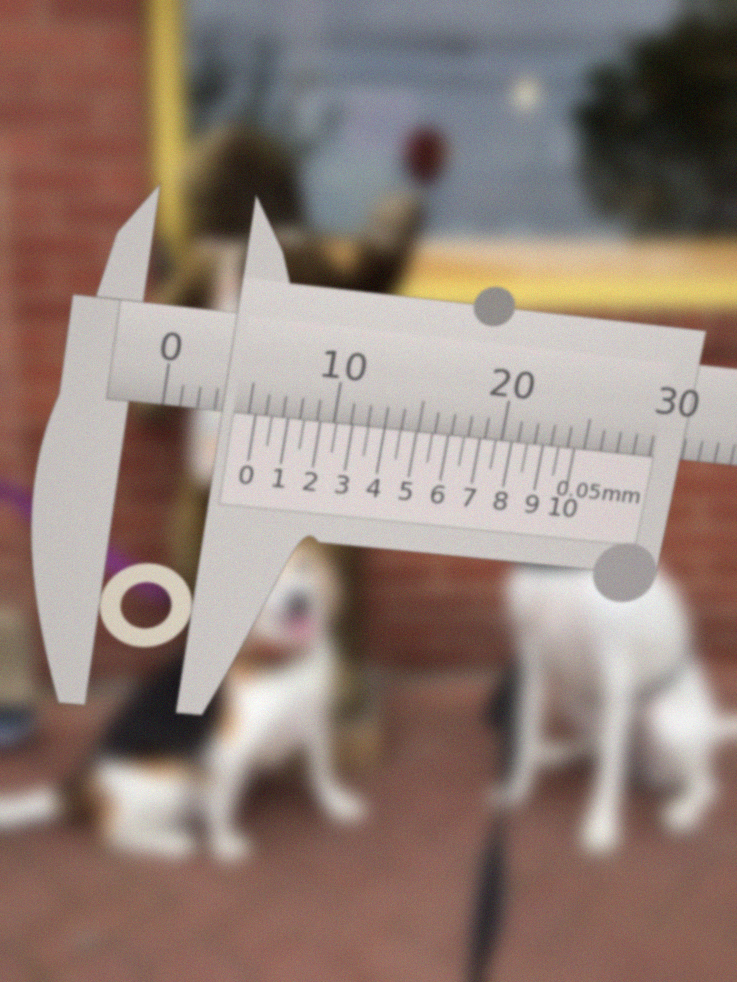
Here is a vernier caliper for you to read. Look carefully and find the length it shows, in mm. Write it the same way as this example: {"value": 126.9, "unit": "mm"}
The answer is {"value": 5.4, "unit": "mm"}
